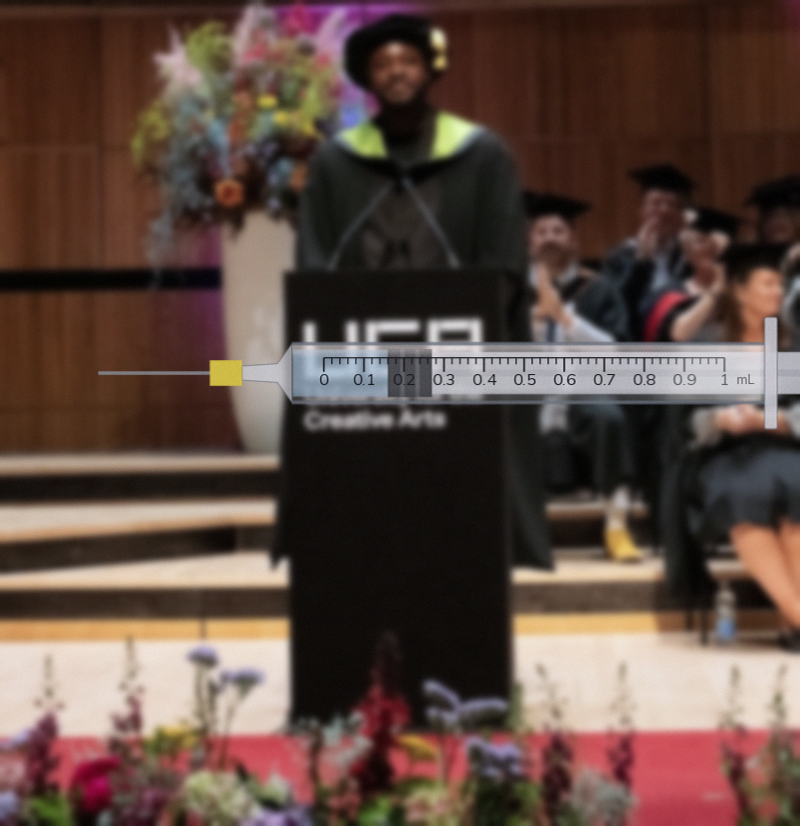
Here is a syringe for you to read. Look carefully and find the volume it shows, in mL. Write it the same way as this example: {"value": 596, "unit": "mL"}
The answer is {"value": 0.16, "unit": "mL"}
